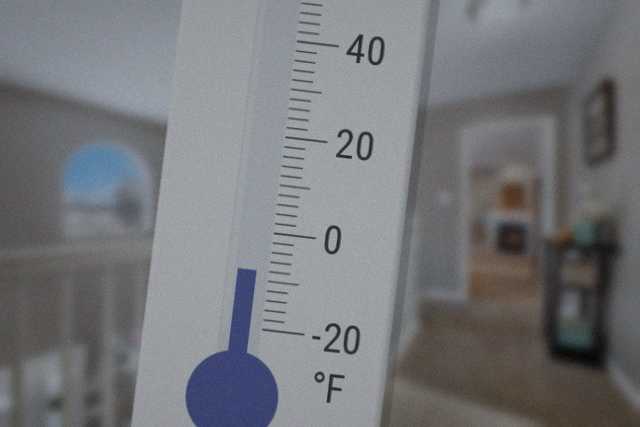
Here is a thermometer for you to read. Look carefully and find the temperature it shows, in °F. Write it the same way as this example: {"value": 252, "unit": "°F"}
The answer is {"value": -8, "unit": "°F"}
